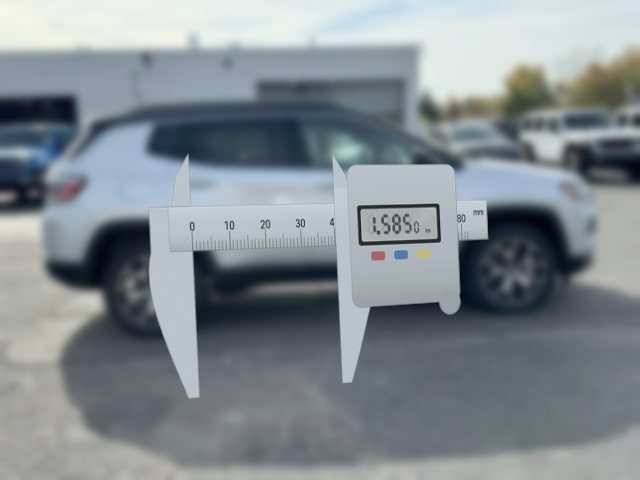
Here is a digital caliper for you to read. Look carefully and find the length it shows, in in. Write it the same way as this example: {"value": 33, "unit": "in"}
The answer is {"value": 1.5850, "unit": "in"}
